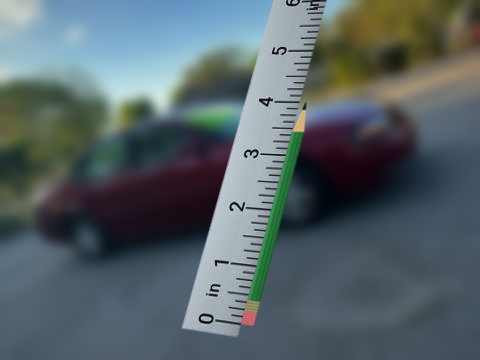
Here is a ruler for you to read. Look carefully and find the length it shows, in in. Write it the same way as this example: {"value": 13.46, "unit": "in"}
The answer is {"value": 4, "unit": "in"}
